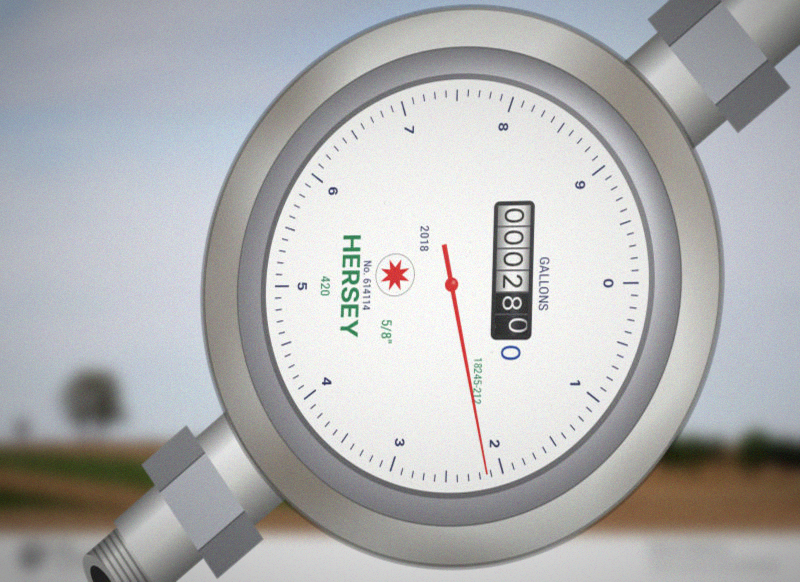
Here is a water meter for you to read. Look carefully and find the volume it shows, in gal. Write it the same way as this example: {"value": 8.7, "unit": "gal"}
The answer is {"value": 2802.1, "unit": "gal"}
